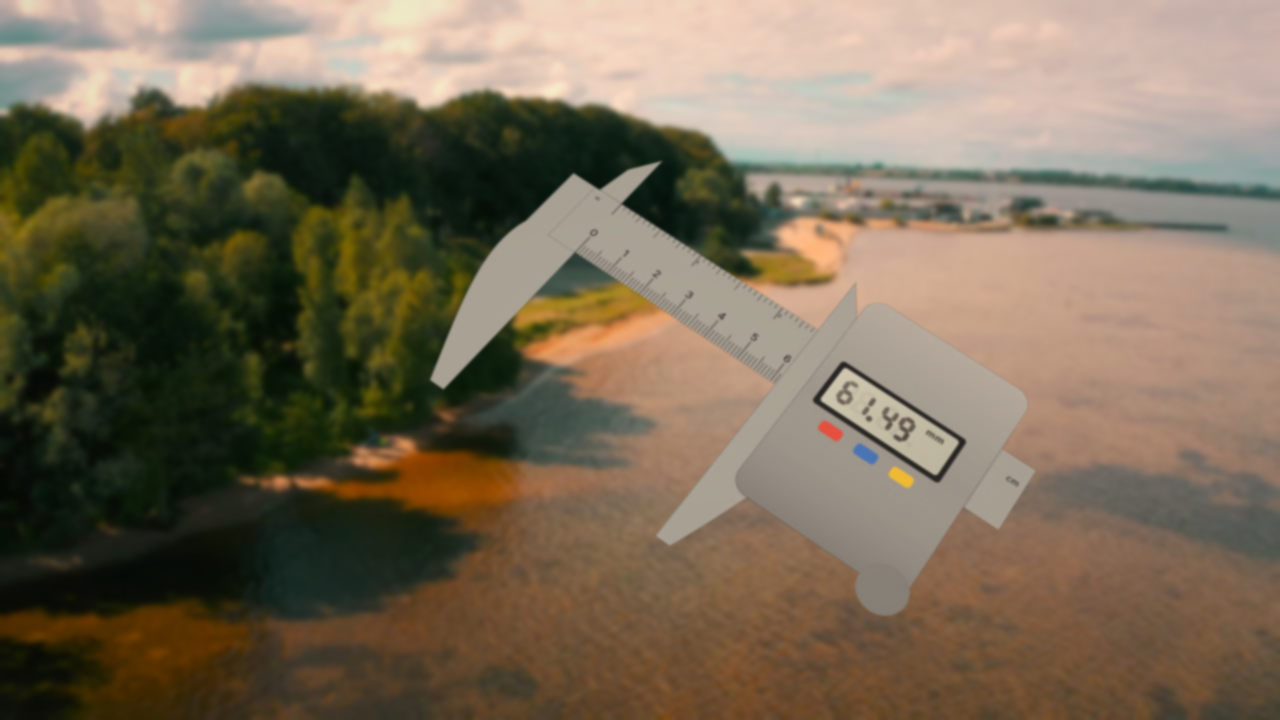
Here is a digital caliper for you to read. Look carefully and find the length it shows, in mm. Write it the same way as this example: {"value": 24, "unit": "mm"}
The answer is {"value": 61.49, "unit": "mm"}
